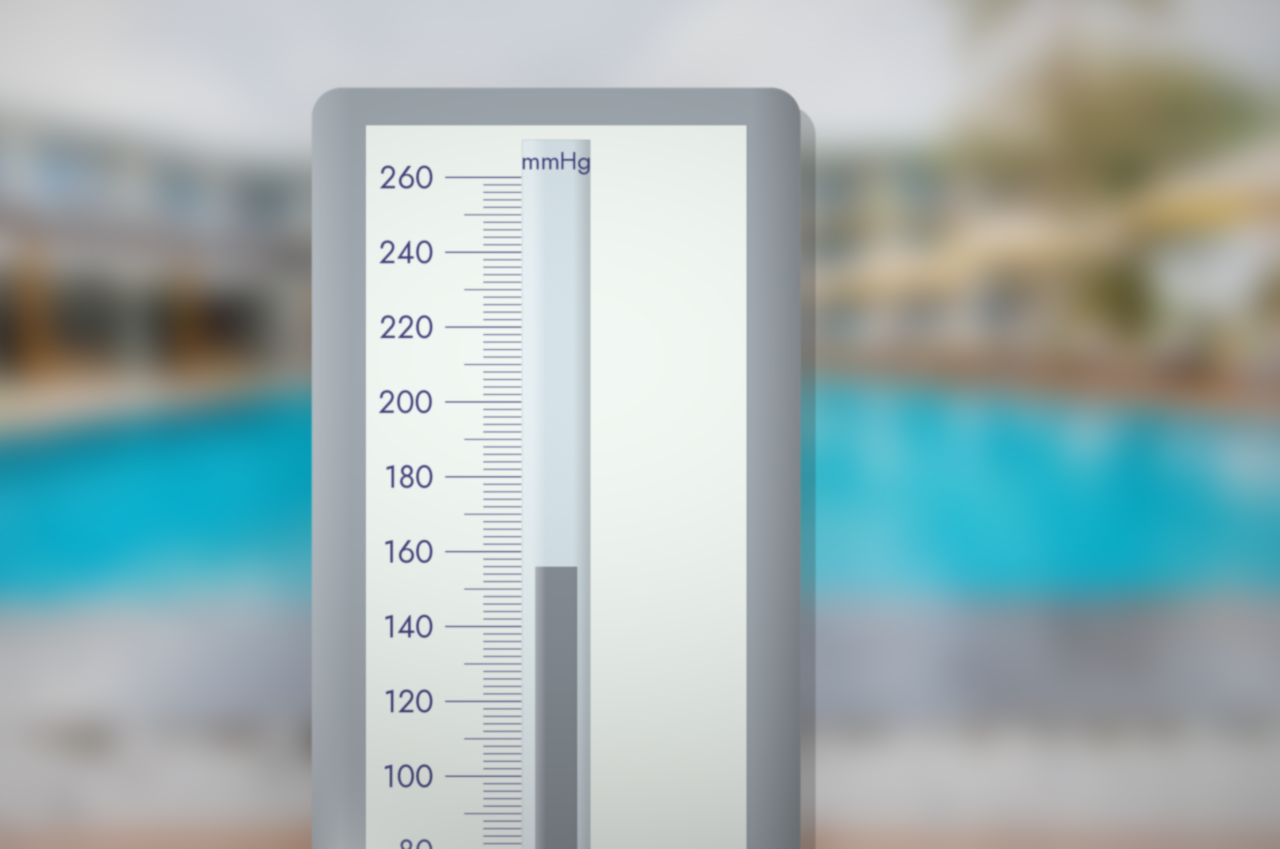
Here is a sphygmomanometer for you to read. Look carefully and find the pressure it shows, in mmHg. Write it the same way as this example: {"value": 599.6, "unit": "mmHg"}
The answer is {"value": 156, "unit": "mmHg"}
